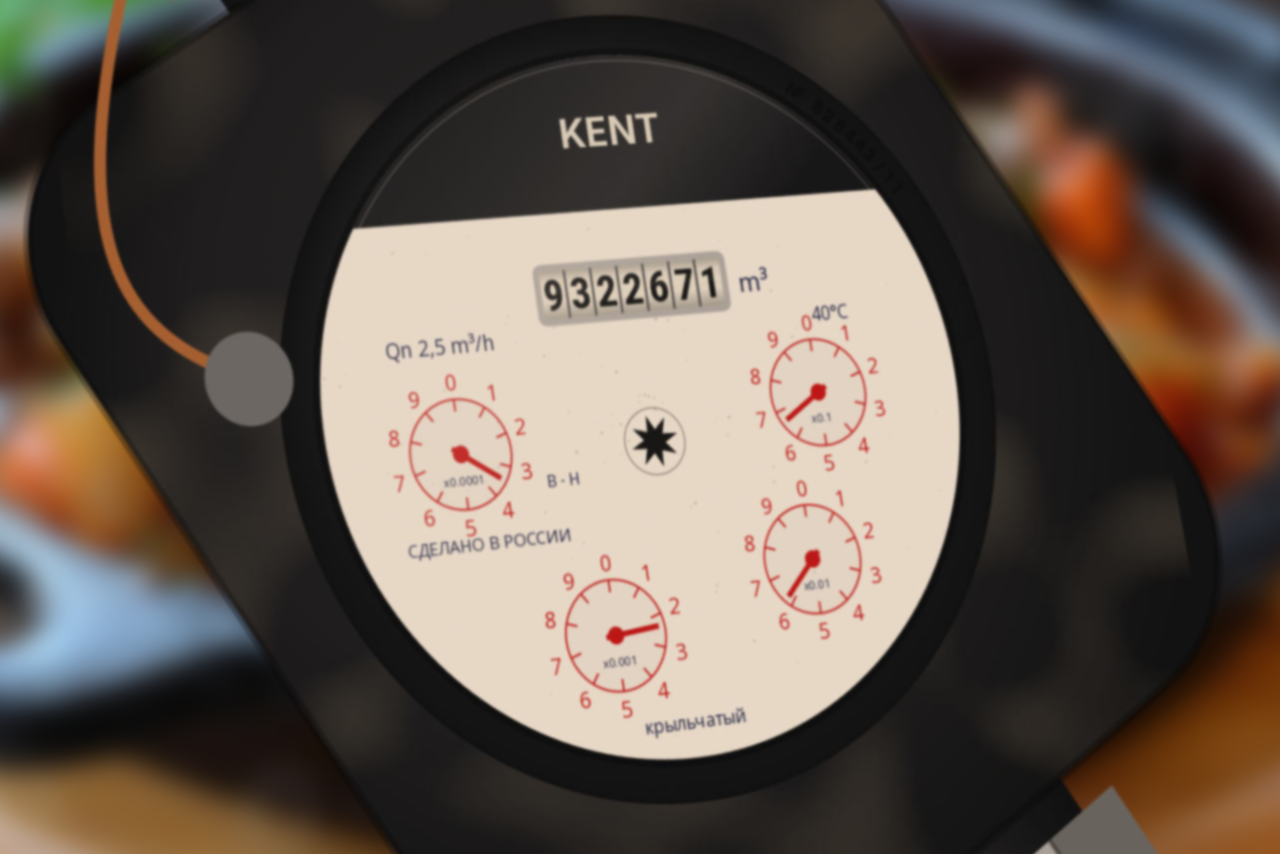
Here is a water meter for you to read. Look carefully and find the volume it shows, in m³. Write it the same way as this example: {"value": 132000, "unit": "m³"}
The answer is {"value": 9322671.6623, "unit": "m³"}
